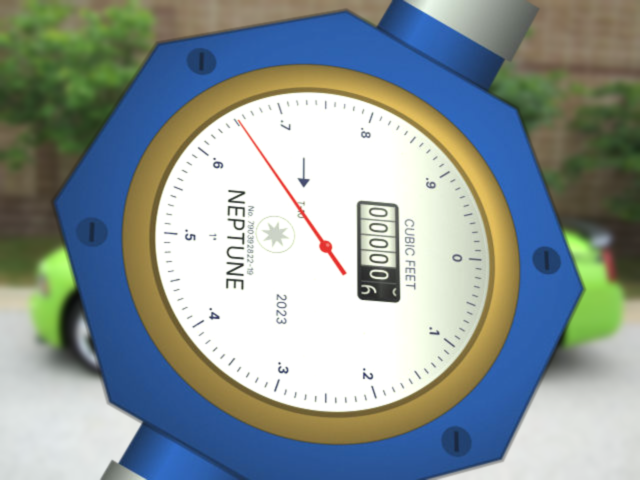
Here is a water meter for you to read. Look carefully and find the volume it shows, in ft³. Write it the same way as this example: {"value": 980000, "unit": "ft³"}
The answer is {"value": 5.65, "unit": "ft³"}
